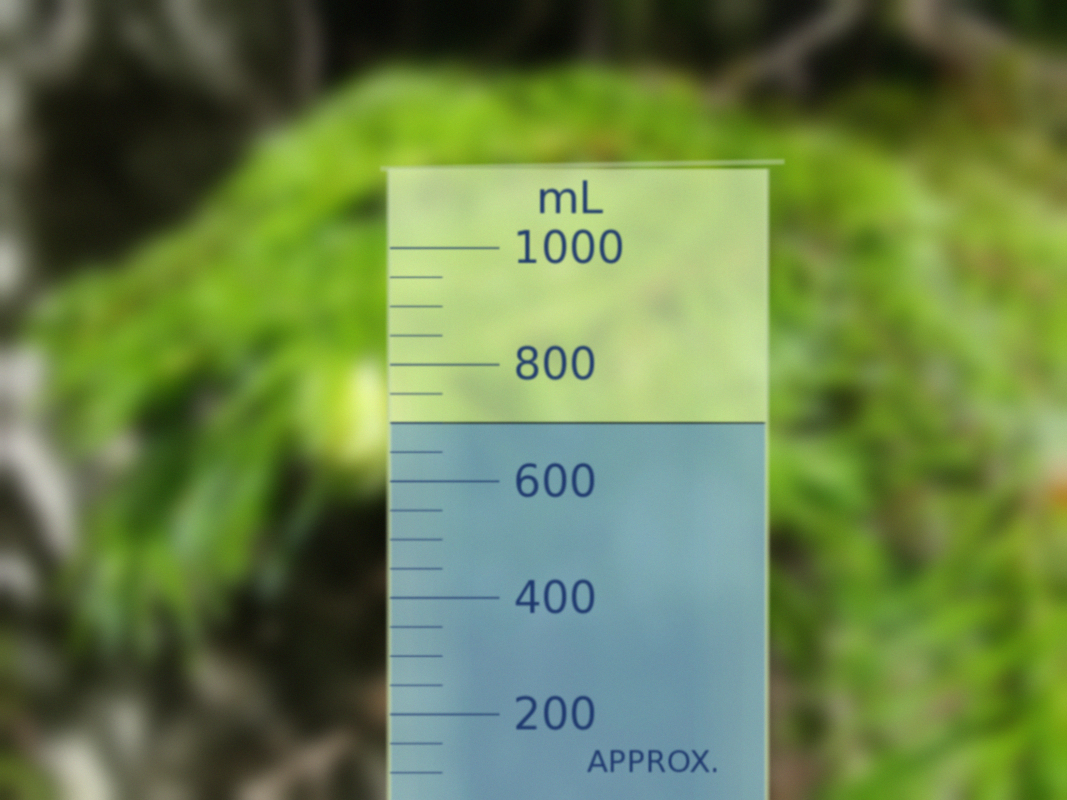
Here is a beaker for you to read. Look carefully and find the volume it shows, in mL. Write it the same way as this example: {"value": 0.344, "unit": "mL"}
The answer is {"value": 700, "unit": "mL"}
